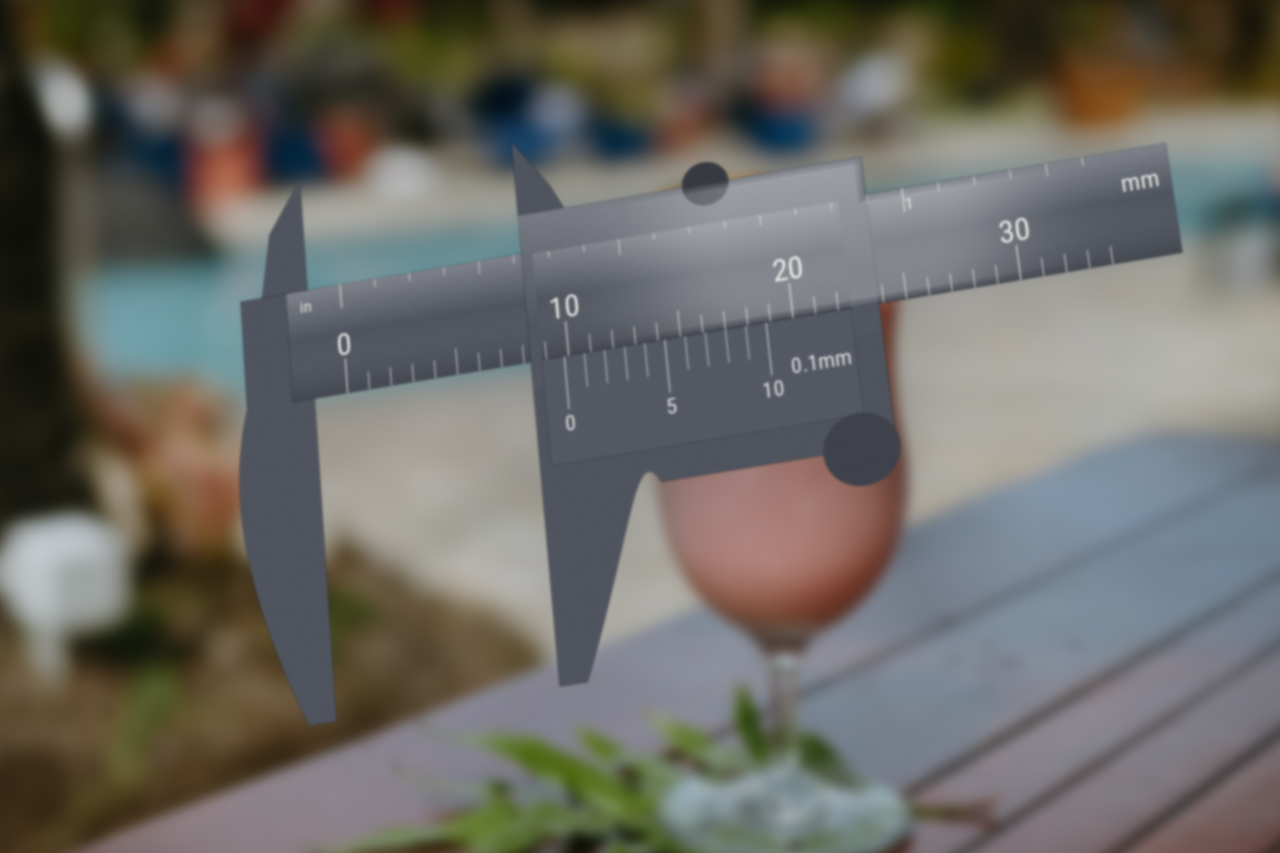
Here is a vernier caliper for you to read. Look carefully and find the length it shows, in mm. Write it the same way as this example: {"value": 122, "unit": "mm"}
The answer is {"value": 9.8, "unit": "mm"}
